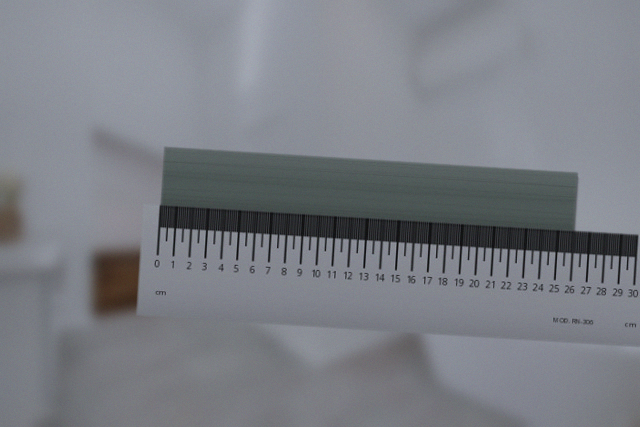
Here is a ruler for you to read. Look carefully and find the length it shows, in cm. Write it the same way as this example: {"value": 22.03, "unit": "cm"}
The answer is {"value": 26, "unit": "cm"}
